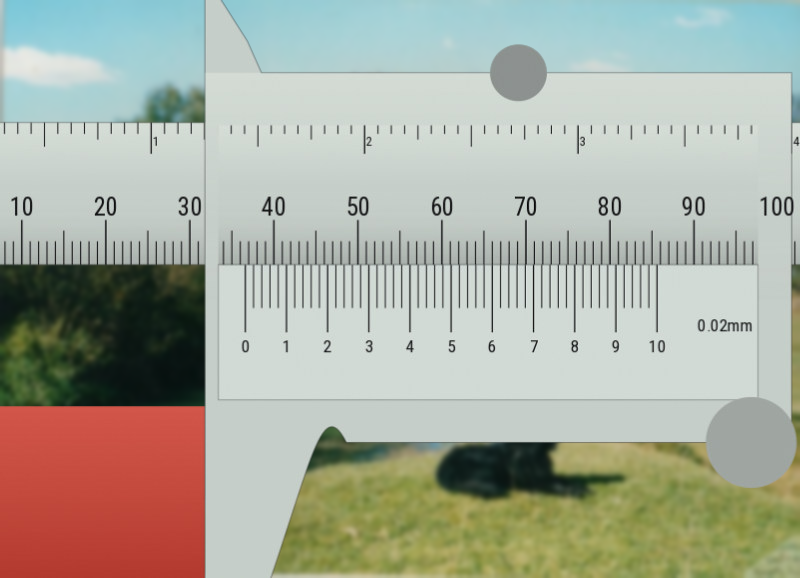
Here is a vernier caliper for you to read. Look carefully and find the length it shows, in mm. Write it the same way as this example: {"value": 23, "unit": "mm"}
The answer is {"value": 36.6, "unit": "mm"}
